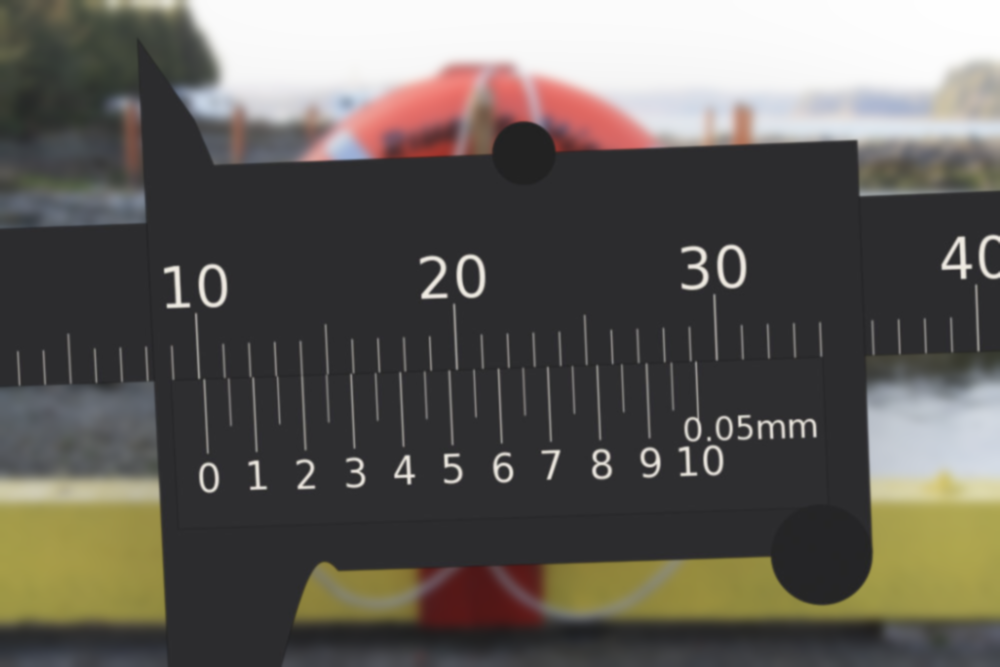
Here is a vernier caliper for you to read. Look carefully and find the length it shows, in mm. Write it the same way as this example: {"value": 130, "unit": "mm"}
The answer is {"value": 10.2, "unit": "mm"}
